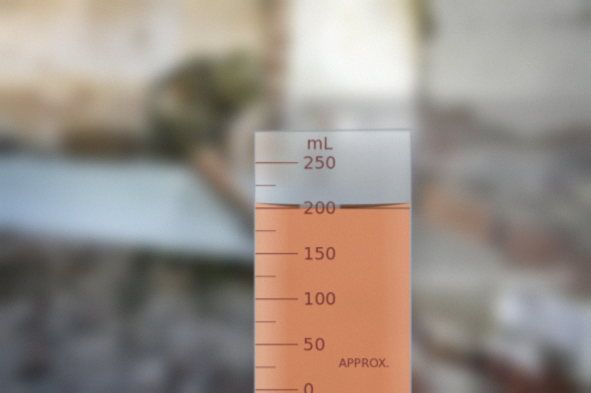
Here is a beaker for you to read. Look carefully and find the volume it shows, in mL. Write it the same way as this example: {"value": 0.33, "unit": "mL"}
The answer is {"value": 200, "unit": "mL"}
